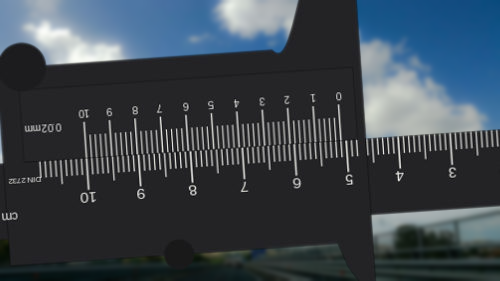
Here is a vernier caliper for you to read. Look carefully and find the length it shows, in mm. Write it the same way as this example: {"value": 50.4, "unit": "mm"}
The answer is {"value": 51.0, "unit": "mm"}
